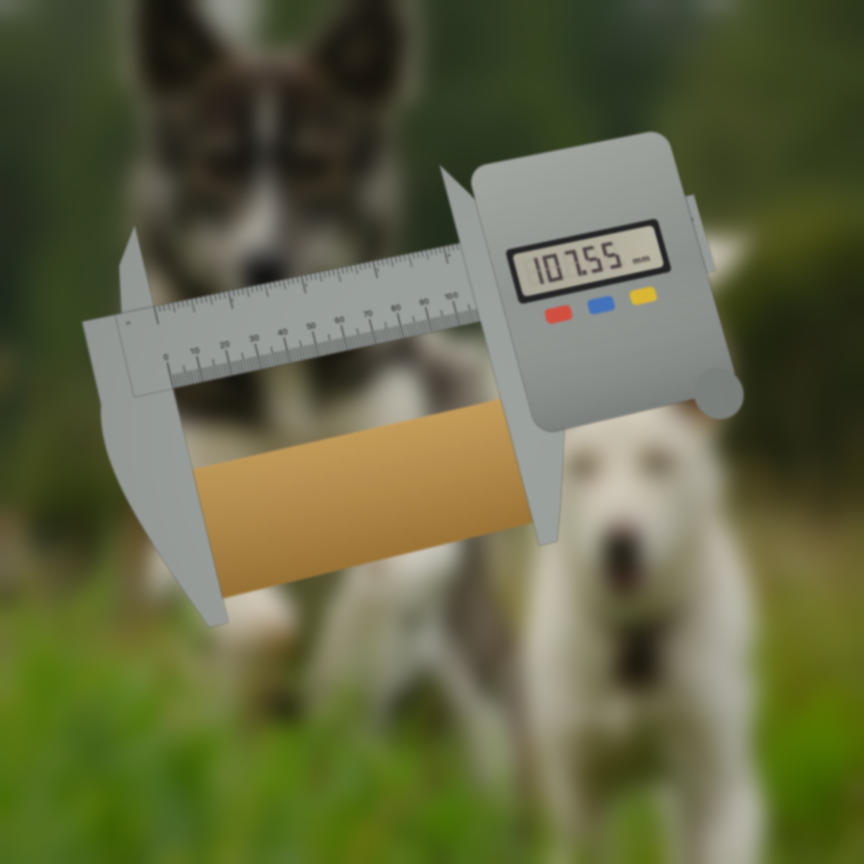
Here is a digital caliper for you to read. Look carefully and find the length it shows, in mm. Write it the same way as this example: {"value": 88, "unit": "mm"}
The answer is {"value": 107.55, "unit": "mm"}
